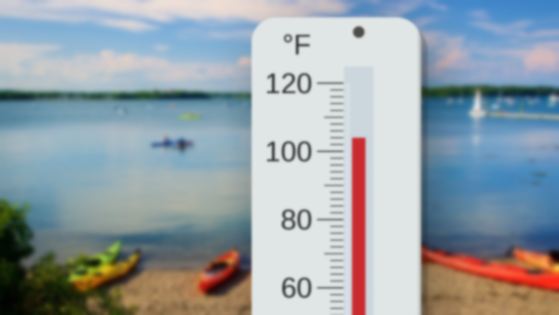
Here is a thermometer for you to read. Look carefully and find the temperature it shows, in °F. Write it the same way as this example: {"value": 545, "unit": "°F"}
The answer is {"value": 104, "unit": "°F"}
